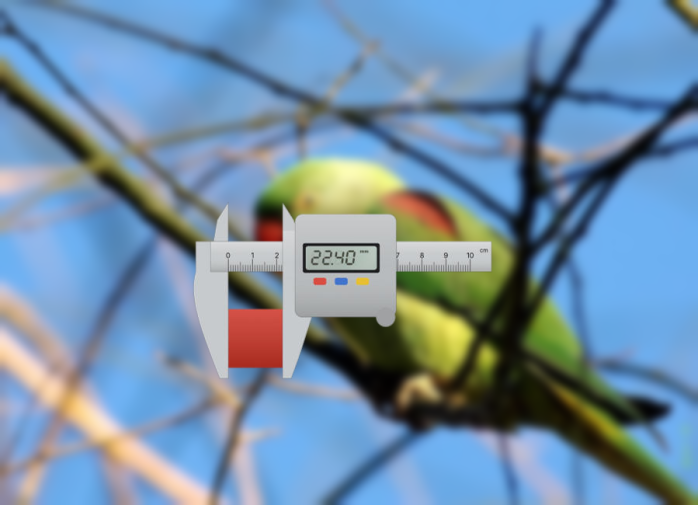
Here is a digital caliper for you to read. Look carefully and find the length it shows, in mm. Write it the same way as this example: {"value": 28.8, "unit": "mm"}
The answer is {"value": 22.40, "unit": "mm"}
